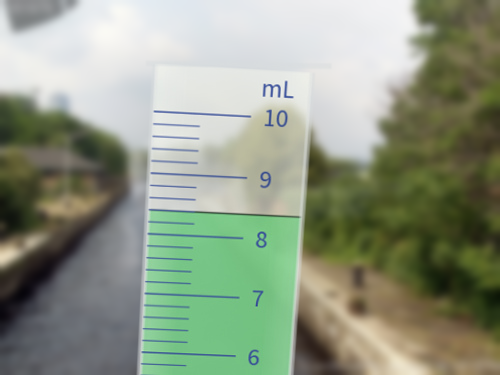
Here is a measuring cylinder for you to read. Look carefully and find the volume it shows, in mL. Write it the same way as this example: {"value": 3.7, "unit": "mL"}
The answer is {"value": 8.4, "unit": "mL"}
